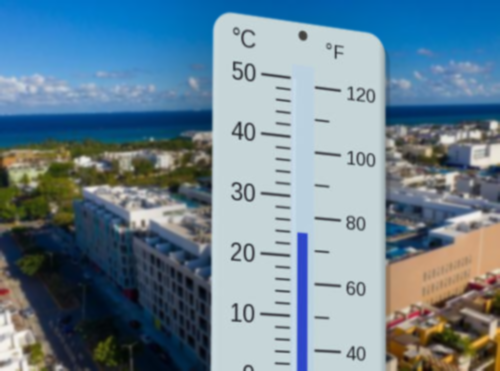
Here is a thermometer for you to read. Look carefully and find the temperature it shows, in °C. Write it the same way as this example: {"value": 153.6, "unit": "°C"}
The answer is {"value": 24, "unit": "°C"}
